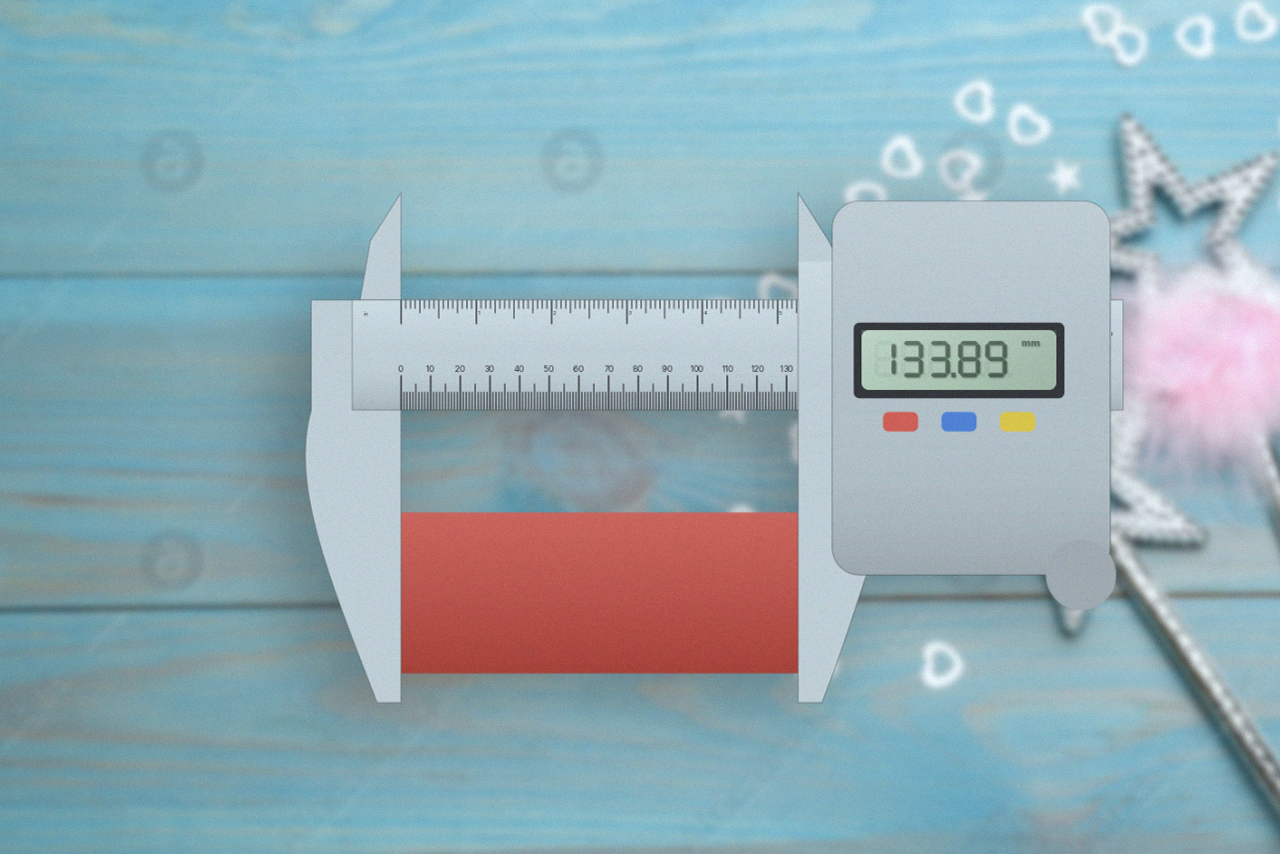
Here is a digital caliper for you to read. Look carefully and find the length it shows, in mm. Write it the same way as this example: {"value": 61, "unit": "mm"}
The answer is {"value": 133.89, "unit": "mm"}
